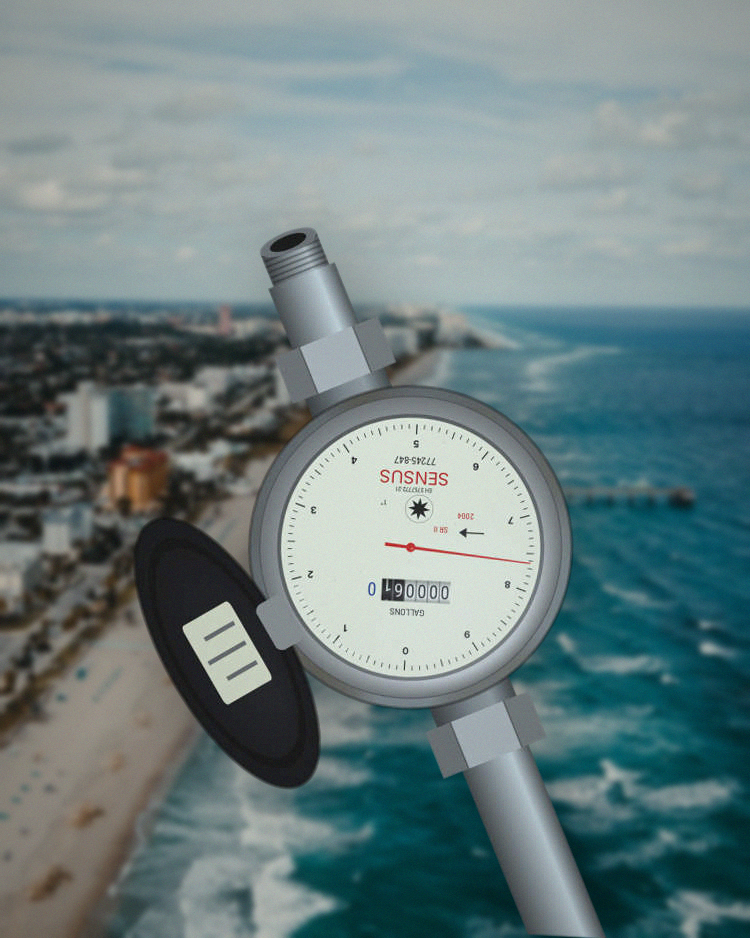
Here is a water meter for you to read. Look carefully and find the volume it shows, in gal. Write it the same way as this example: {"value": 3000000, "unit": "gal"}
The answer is {"value": 607.6, "unit": "gal"}
